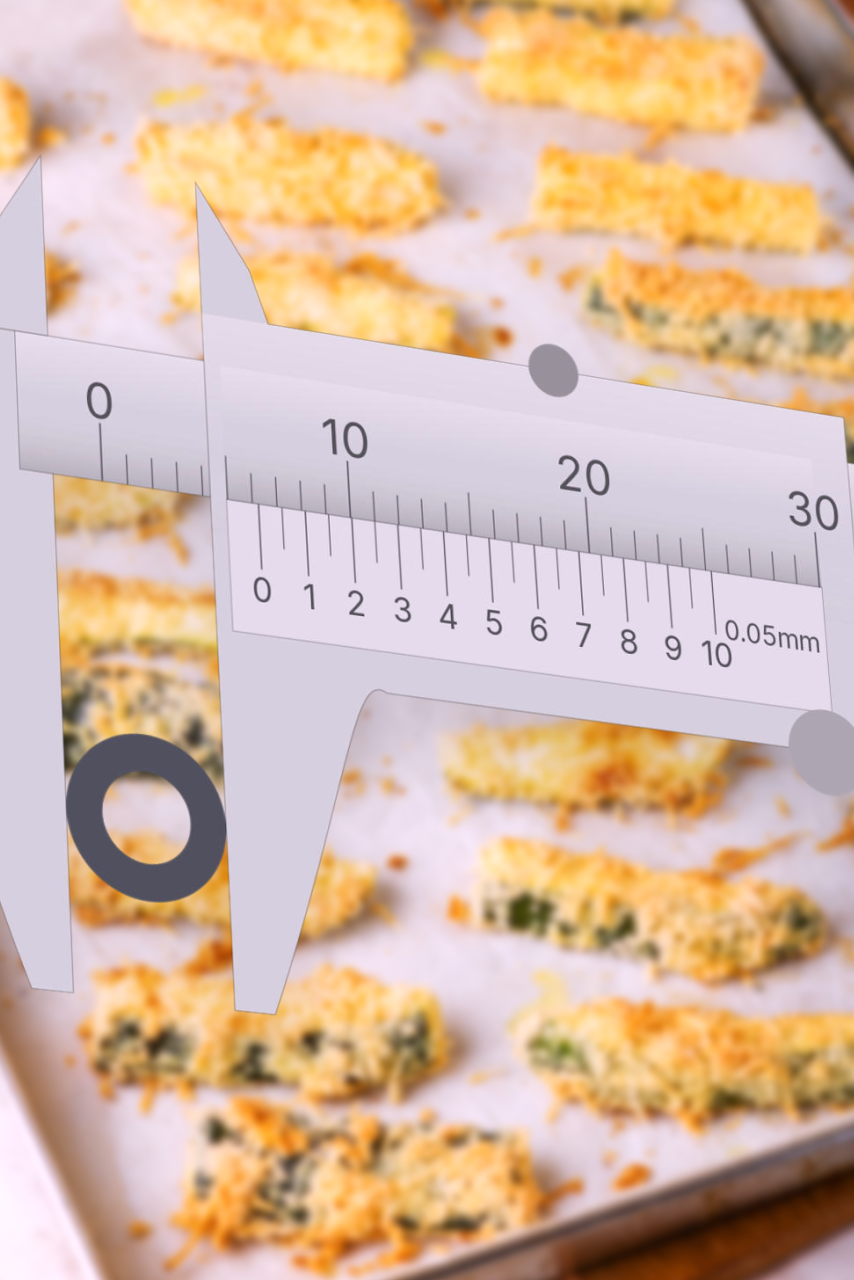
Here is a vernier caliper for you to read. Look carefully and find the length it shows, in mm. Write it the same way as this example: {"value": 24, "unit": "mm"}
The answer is {"value": 6.25, "unit": "mm"}
